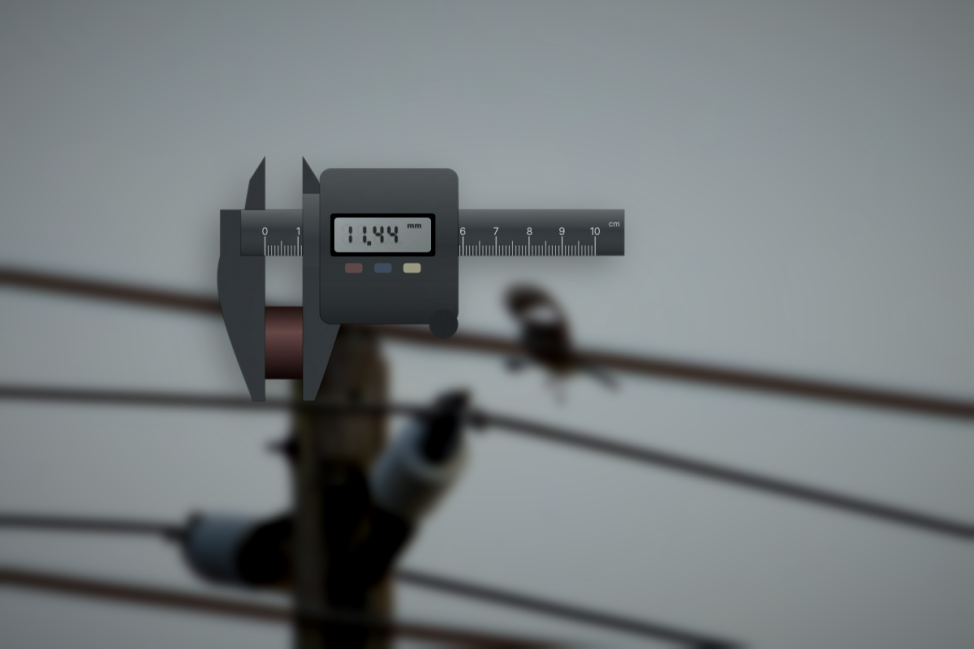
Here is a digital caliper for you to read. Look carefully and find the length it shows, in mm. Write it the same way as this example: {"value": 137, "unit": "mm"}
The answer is {"value": 11.44, "unit": "mm"}
